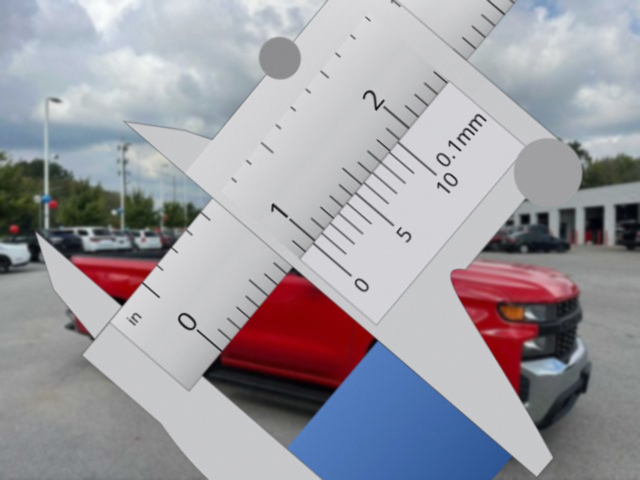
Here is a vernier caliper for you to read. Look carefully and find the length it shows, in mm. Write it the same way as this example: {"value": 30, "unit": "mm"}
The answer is {"value": 9.8, "unit": "mm"}
